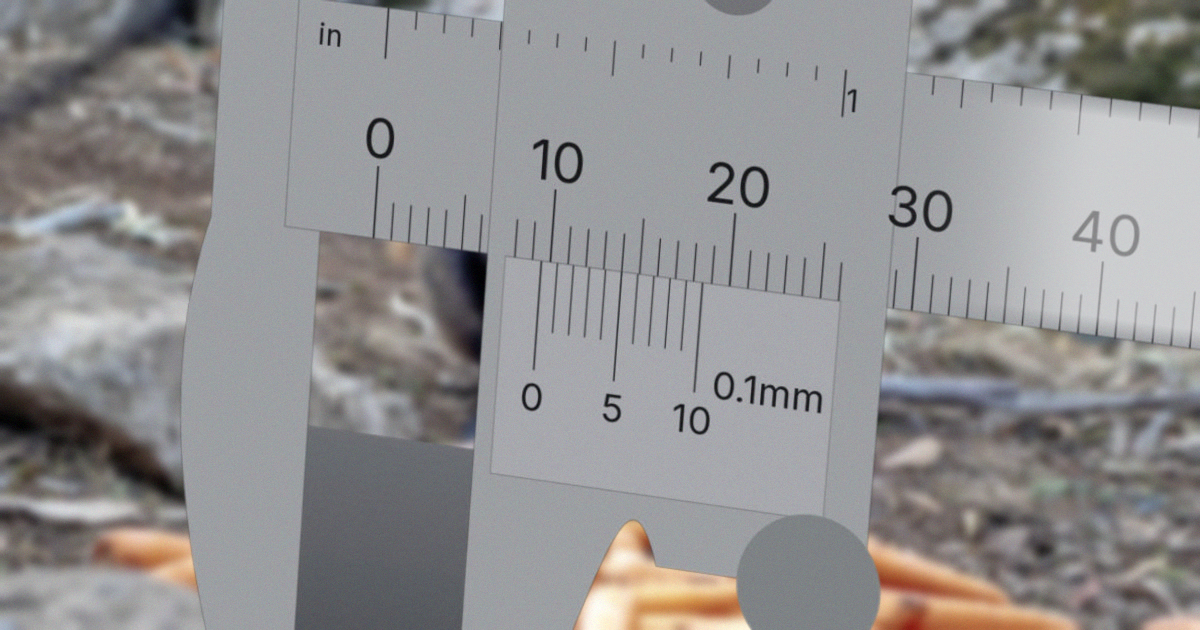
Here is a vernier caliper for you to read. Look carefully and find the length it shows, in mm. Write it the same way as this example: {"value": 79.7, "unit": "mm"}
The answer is {"value": 9.5, "unit": "mm"}
